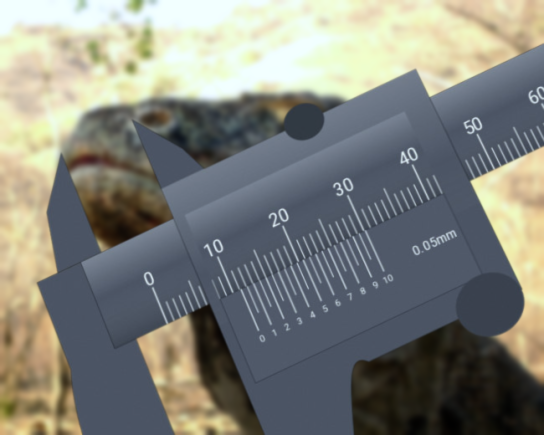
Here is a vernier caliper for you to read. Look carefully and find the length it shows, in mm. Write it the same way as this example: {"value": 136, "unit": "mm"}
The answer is {"value": 11.2, "unit": "mm"}
